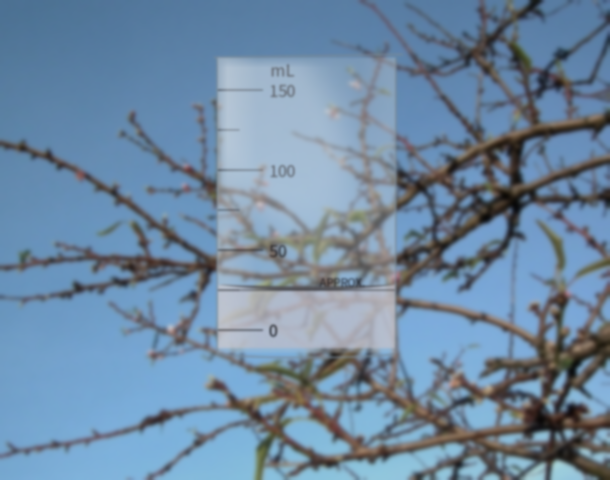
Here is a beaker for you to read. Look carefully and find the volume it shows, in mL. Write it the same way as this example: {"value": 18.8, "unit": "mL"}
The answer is {"value": 25, "unit": "mL"}
